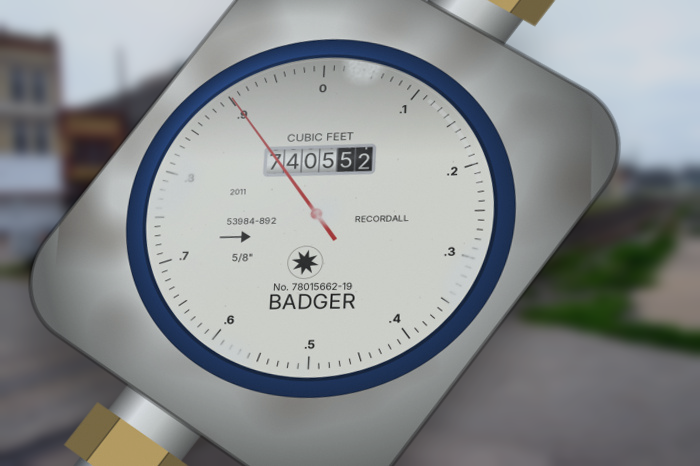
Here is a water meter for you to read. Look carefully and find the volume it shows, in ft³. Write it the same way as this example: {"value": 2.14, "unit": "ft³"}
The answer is {"value": 740551.90, "unit": "ft³"}
